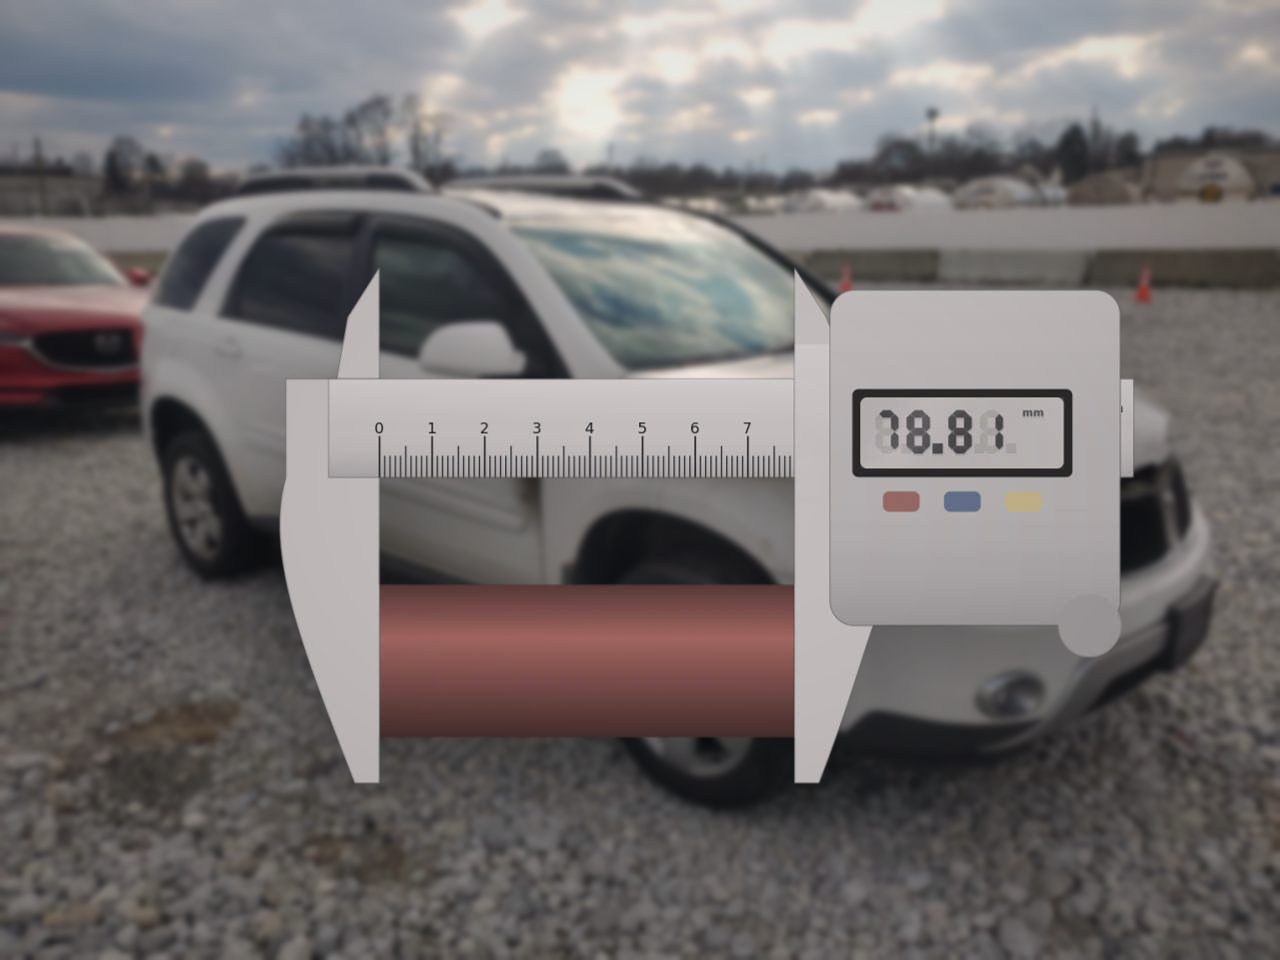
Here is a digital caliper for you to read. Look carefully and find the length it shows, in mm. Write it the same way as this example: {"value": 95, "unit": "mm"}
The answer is {"value": 78.81, "unit": "mm"}
